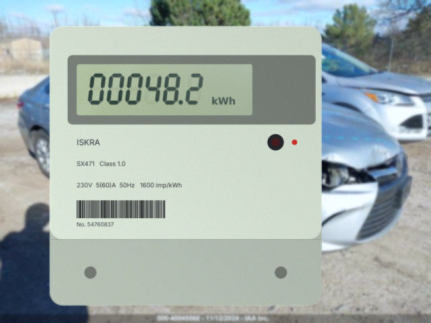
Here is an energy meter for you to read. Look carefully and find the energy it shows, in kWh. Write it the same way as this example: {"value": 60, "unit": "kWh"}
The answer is {"value": 48.2, "unit": "kWh"}
